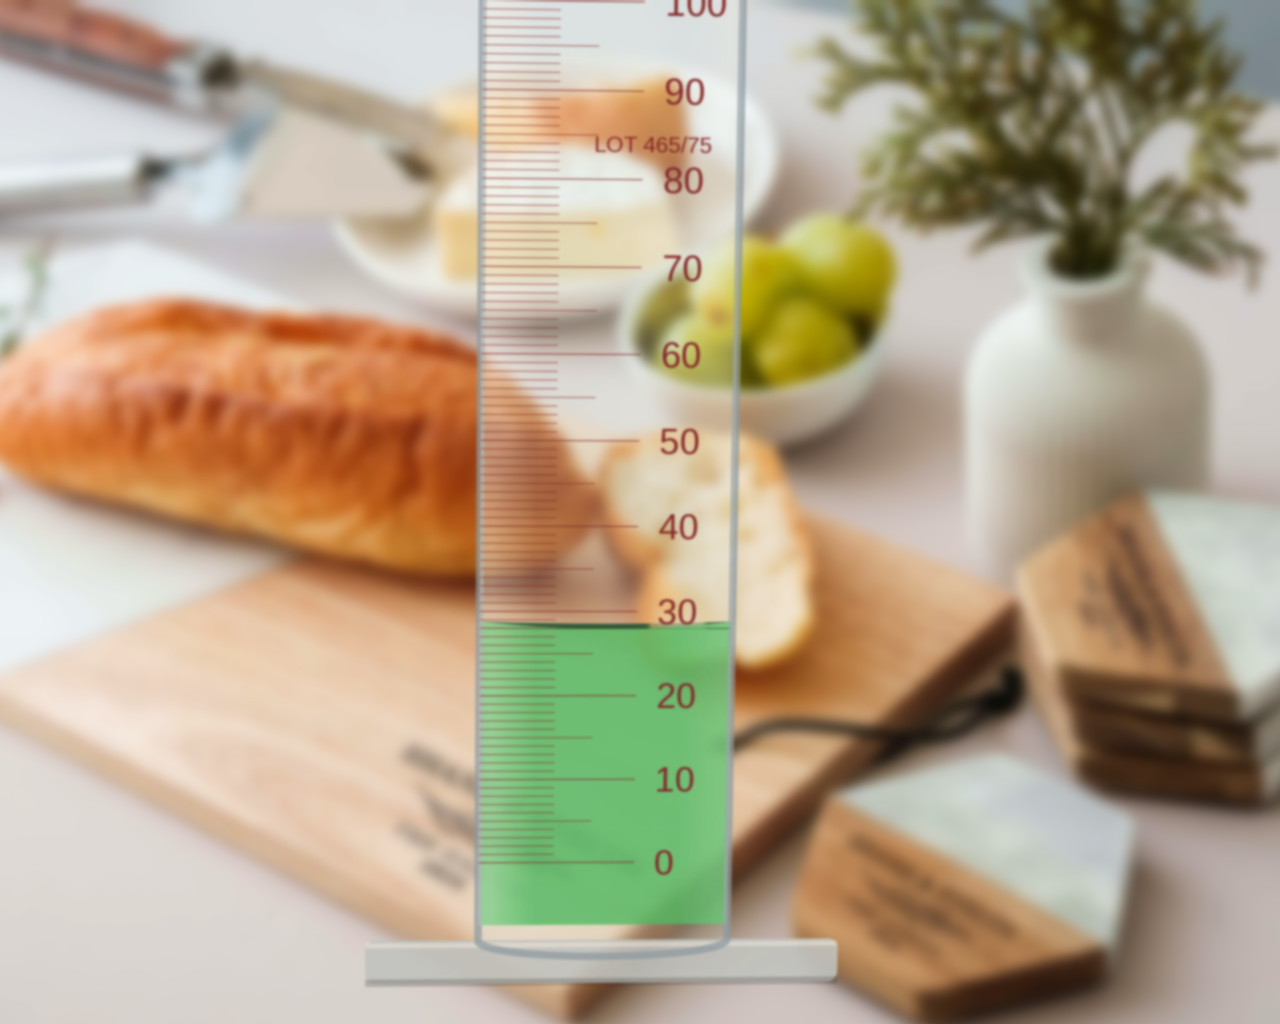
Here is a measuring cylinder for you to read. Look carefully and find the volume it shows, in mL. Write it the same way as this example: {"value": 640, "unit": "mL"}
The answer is {"value": 28, "unit": "mL"}
